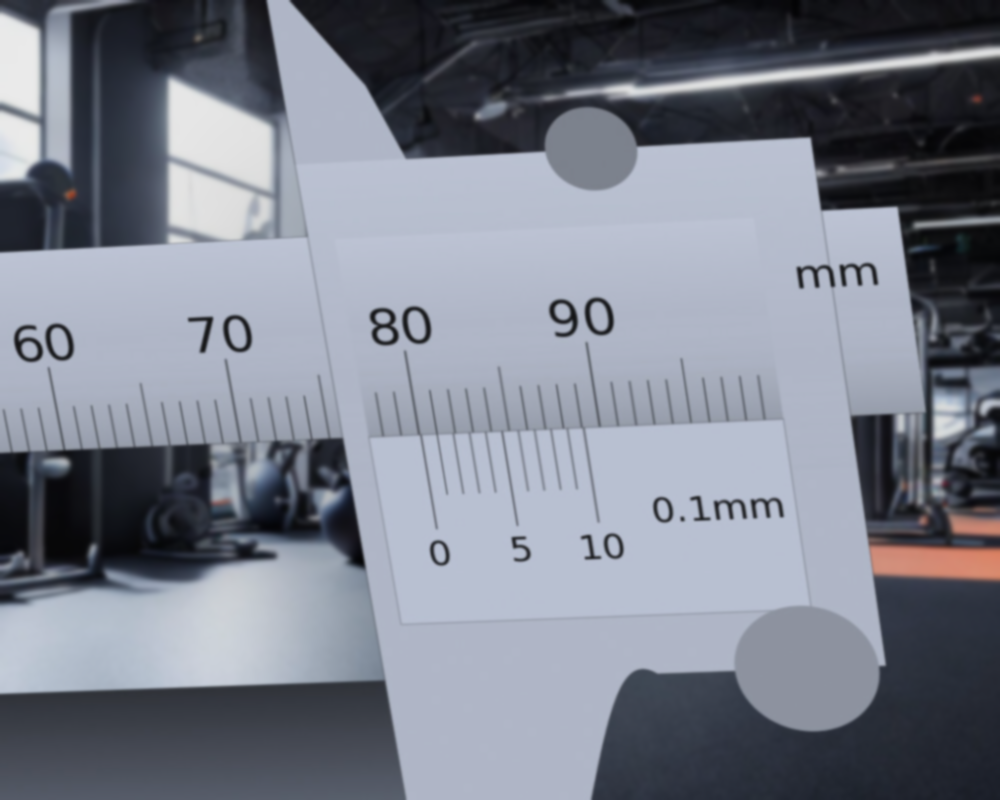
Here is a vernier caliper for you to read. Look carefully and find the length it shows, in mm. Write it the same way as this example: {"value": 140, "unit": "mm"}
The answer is {"value": 80.1, "unit": "mm"}
